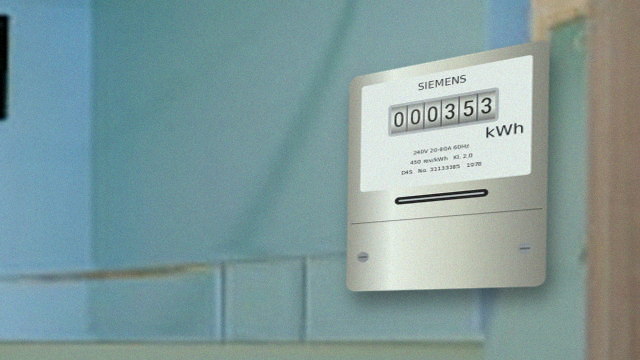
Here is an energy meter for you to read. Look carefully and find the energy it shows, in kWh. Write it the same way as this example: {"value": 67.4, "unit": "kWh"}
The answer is {"value": 353, "unit": "kWh"}
